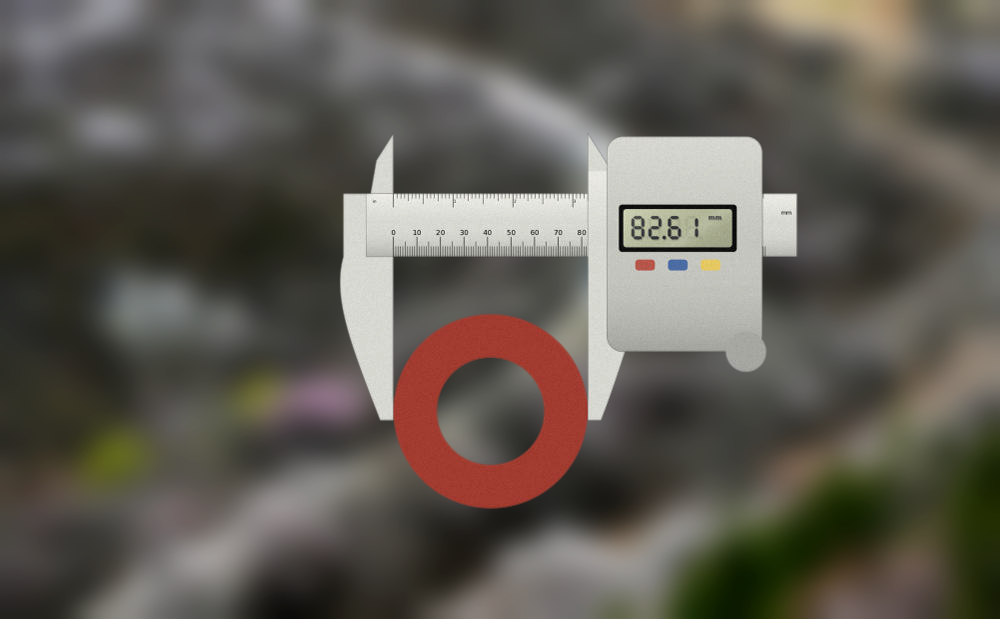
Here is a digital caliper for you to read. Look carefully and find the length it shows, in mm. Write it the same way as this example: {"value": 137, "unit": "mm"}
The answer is {"value": 82.61, "unit": "mm"}
